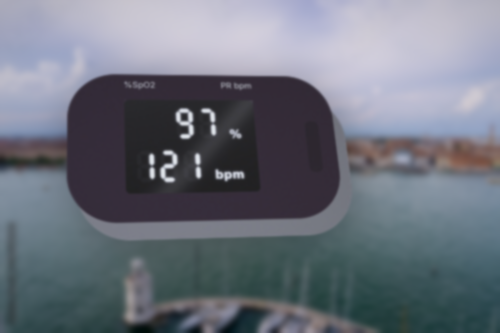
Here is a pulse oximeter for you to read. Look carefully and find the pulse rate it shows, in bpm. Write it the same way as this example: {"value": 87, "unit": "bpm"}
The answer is {"value": 121, "unit": "bpm"}
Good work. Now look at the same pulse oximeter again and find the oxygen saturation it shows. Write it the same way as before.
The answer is {"value": 97, "unit": "%"}
